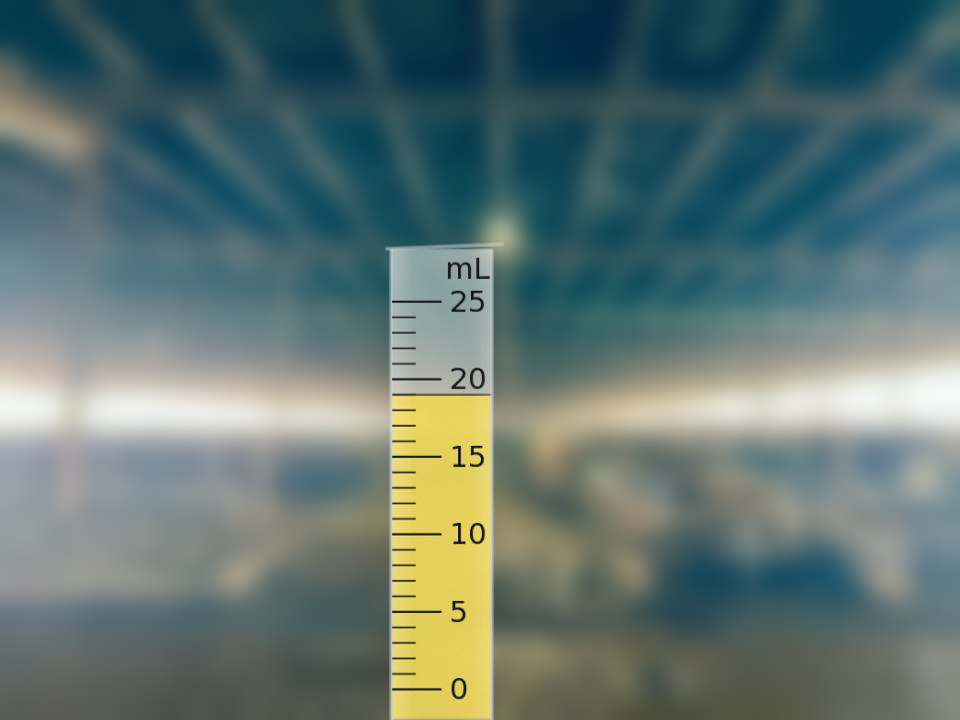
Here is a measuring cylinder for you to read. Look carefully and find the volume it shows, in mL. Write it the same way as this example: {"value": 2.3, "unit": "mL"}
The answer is {"value": 19, "unit": "mL"}
